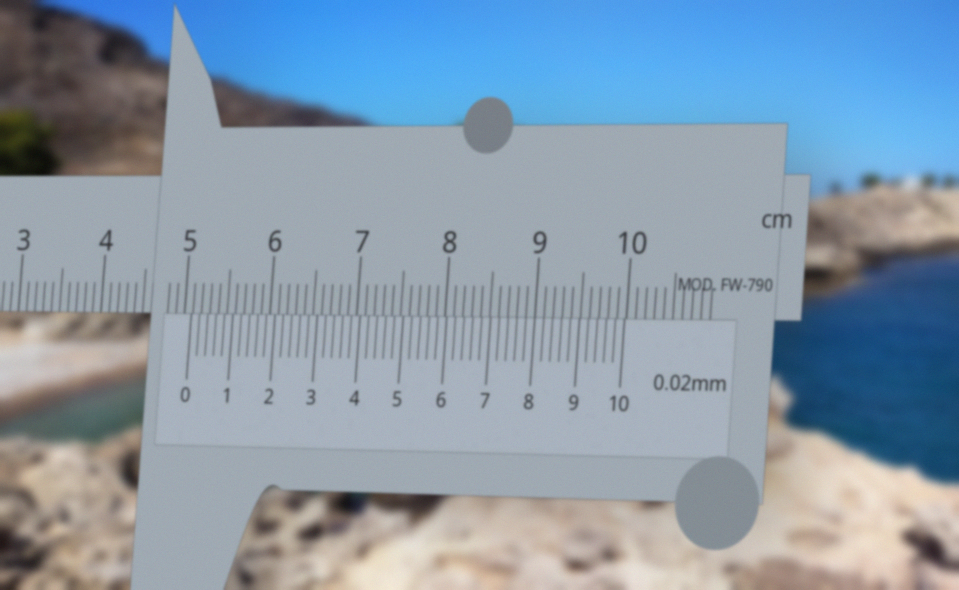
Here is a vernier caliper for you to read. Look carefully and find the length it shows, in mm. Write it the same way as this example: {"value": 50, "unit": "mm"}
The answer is {"value": 50.8, "unit": "mm"}
